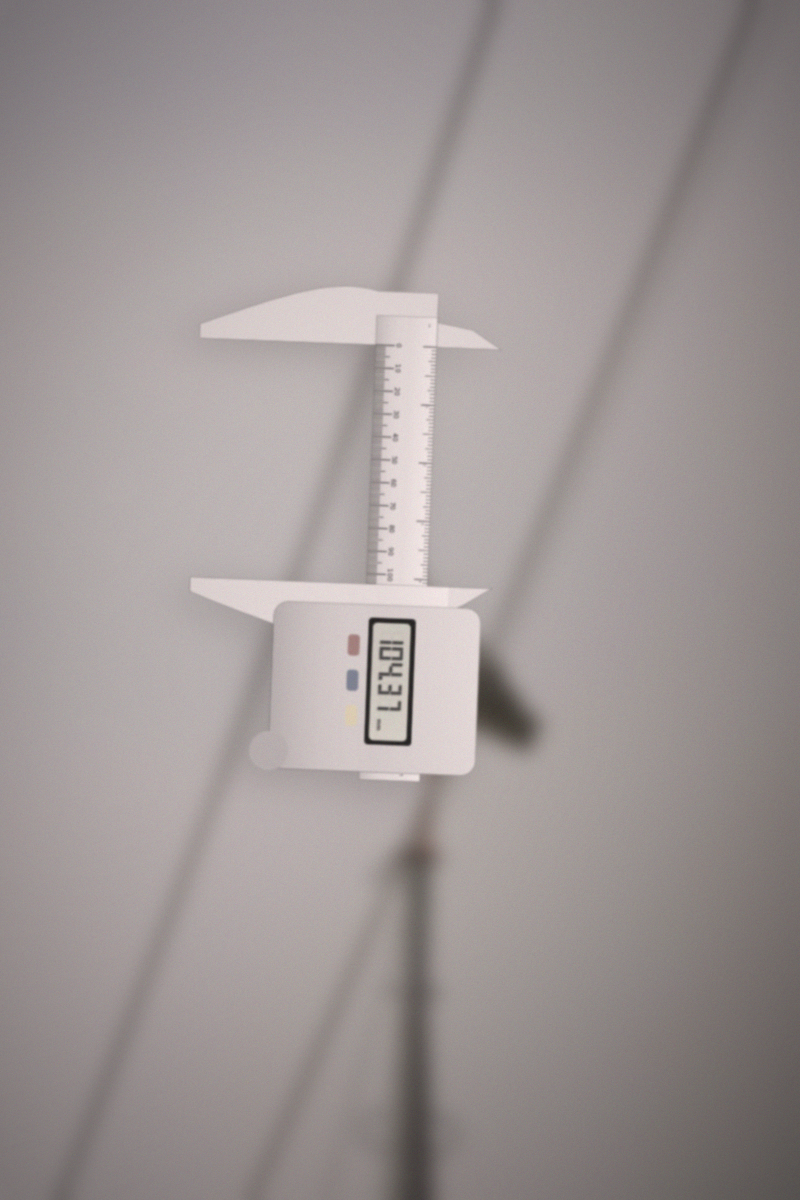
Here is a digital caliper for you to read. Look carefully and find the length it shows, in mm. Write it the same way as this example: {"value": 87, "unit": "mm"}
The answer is {"value": 104.37, "unit": "mm"}
